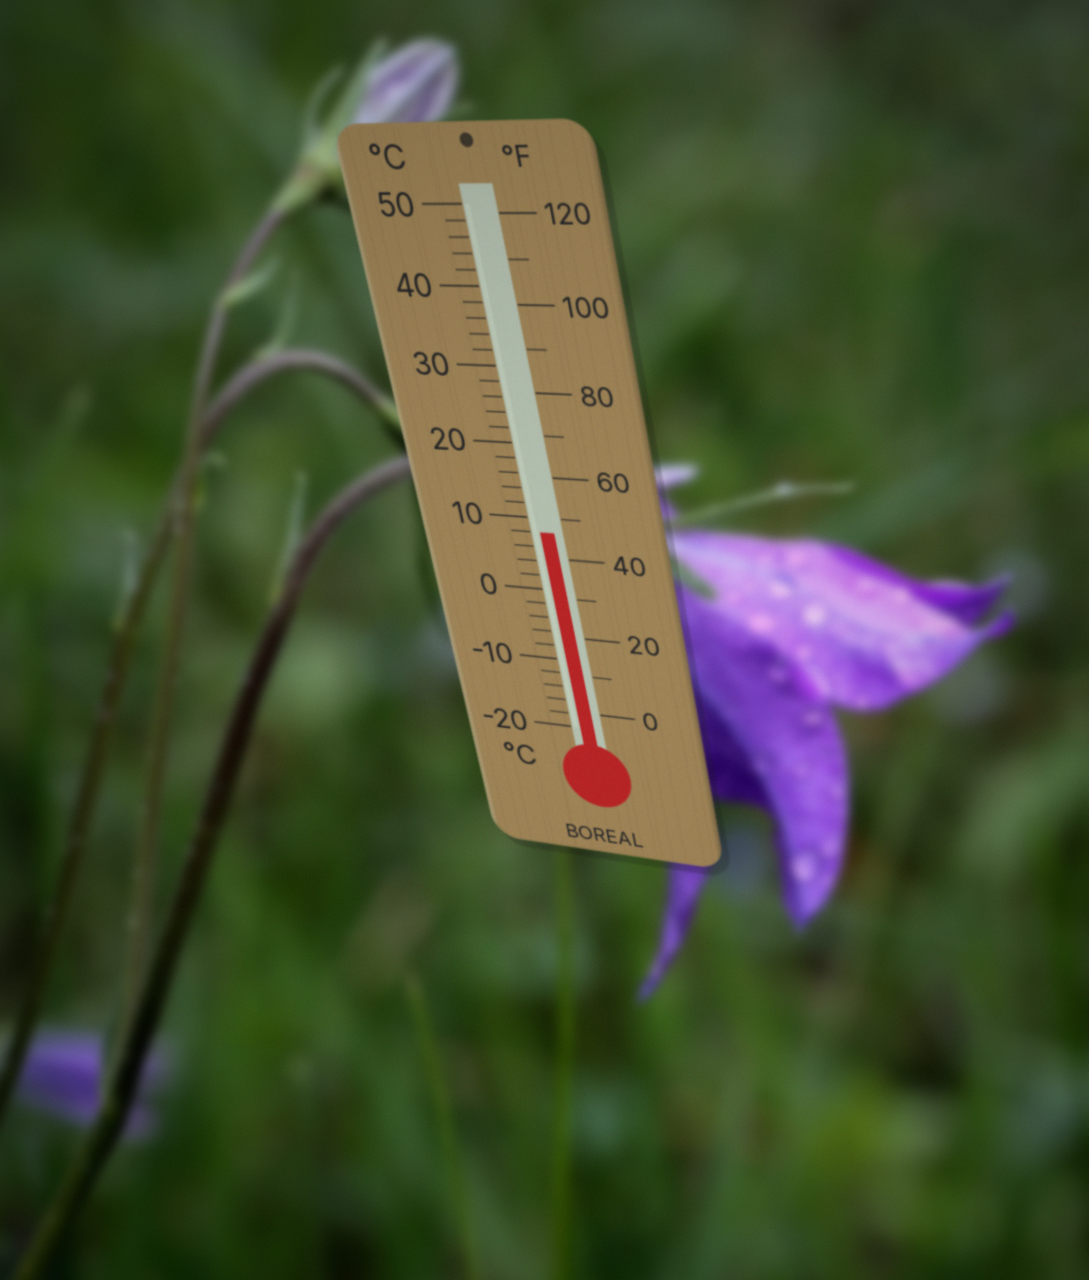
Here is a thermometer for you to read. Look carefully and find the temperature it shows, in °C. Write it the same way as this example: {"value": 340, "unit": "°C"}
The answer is {"value": 8, "unit": "°C"}
